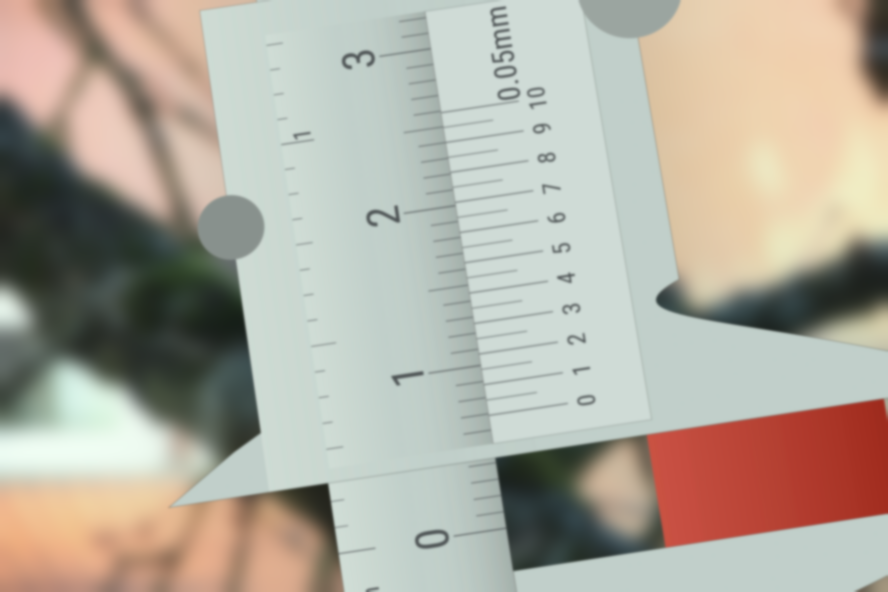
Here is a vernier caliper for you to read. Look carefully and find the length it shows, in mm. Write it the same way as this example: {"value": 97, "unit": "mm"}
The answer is {"value": 6.9, "unit": "mm"}
